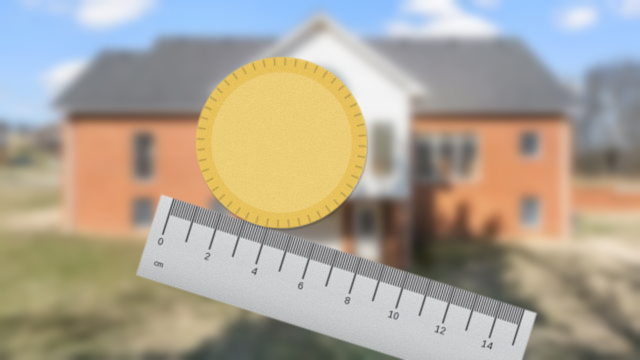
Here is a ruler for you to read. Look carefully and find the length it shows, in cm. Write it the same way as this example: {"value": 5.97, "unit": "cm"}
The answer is {"value": 7, "unit": "cm"}
